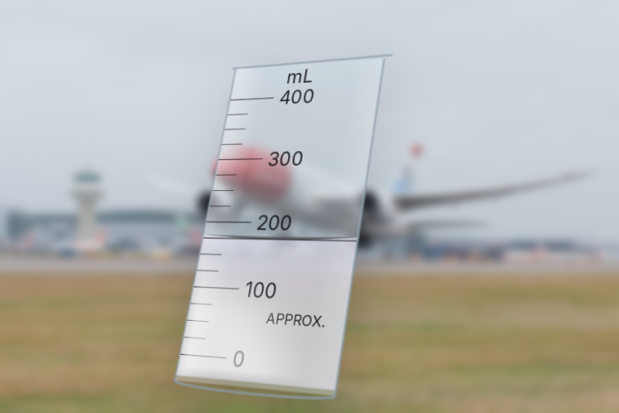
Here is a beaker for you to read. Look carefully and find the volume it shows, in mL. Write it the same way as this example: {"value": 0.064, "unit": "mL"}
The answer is {"value": 175, "unit": "mL"}
